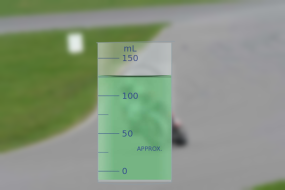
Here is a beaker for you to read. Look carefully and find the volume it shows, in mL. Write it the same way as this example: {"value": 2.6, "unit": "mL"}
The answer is {"value": 125, "unit": "mL"}
